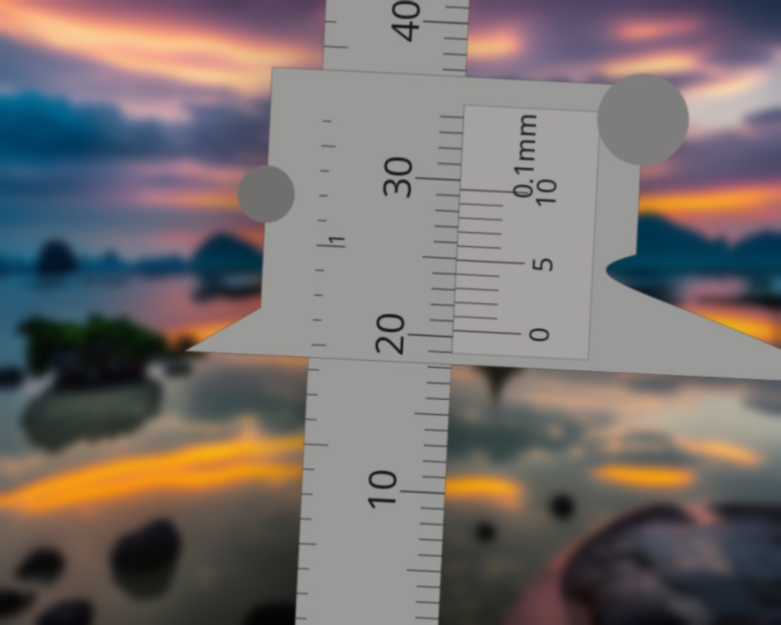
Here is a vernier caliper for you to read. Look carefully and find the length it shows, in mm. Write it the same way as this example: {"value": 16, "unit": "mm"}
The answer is {"value": 20.4, "unit": "mm"}
